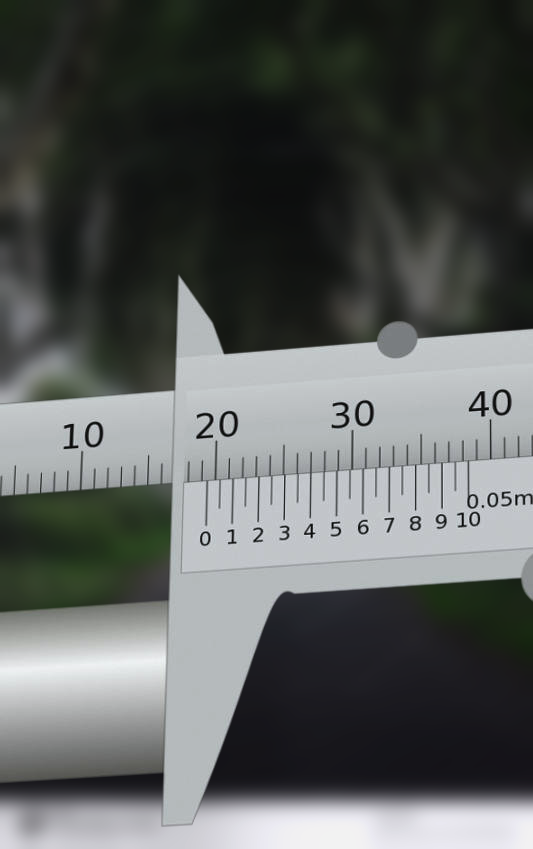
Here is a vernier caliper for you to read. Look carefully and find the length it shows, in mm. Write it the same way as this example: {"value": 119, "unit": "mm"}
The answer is {"value": 19.4, "unit": "mm"}
